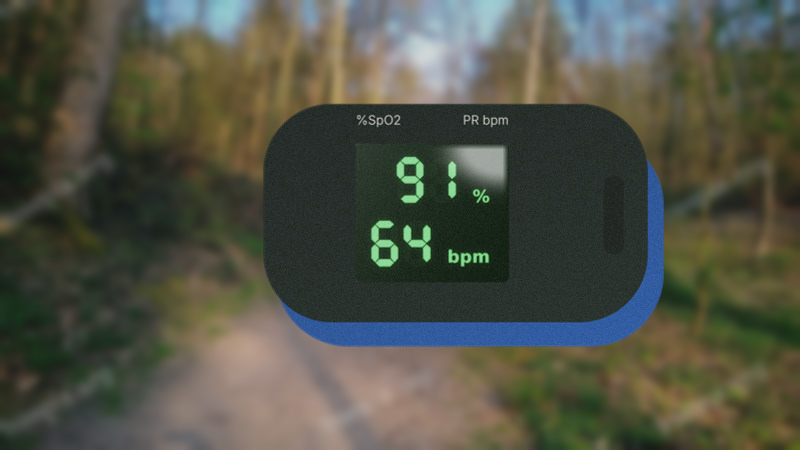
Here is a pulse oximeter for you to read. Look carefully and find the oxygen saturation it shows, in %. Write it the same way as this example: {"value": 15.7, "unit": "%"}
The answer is {"value": 91, "unit": "%"}
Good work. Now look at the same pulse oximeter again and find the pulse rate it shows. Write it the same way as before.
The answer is {"value": 64, "unit": "bpm"}
